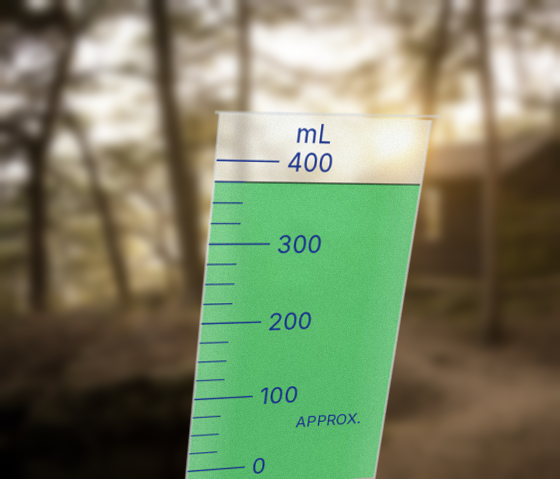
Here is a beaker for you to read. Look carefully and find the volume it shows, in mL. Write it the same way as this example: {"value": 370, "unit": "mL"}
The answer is {"value": 375, "unit": "mL"}
